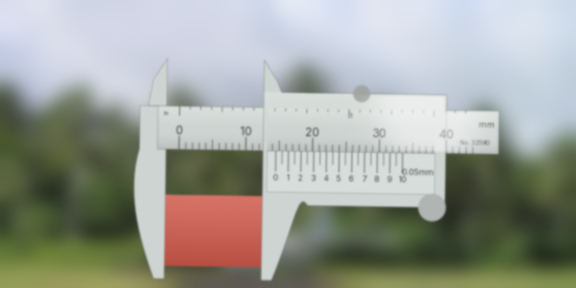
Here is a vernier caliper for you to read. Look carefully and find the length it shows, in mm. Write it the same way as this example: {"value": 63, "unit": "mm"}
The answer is {"value": 14.5, "unit": "mm"}
